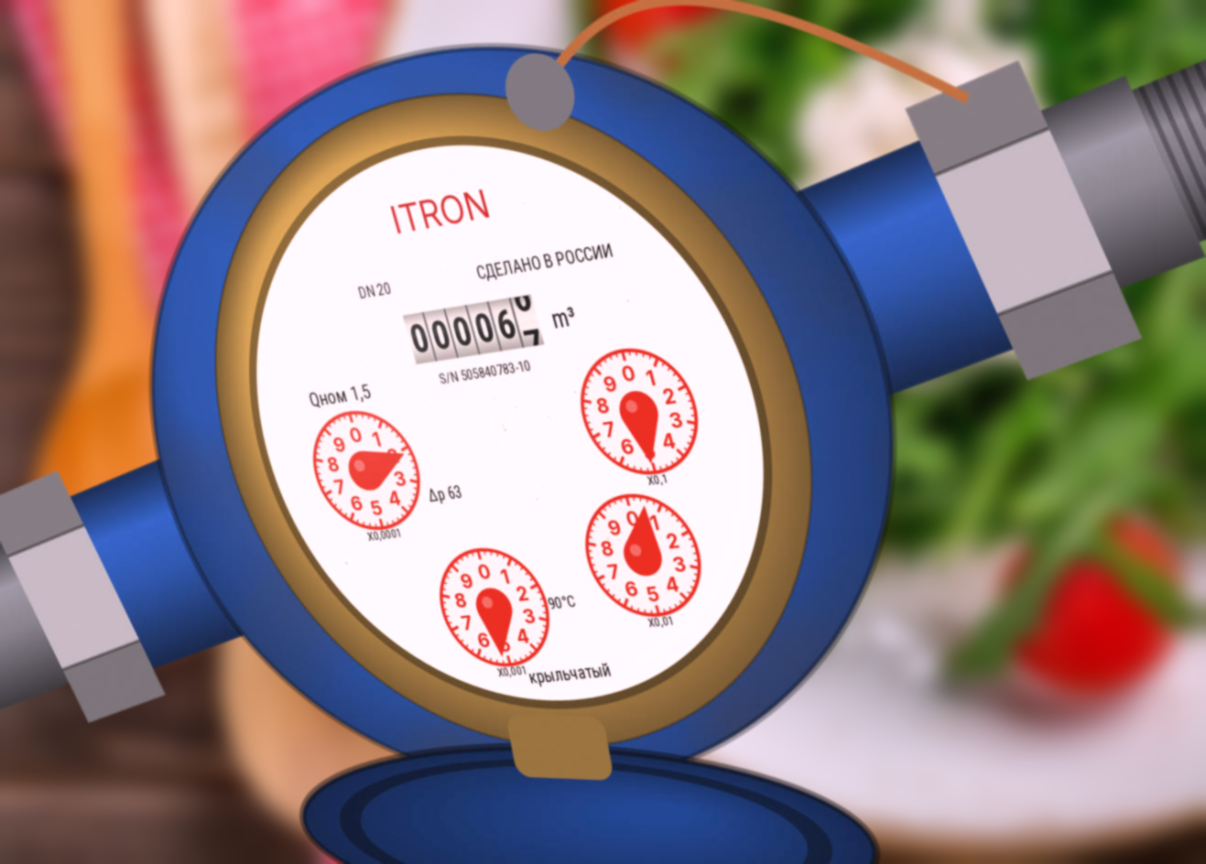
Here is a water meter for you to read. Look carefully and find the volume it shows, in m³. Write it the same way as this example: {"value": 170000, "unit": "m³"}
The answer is {"value": 66.5052, "unit": "m³"}
